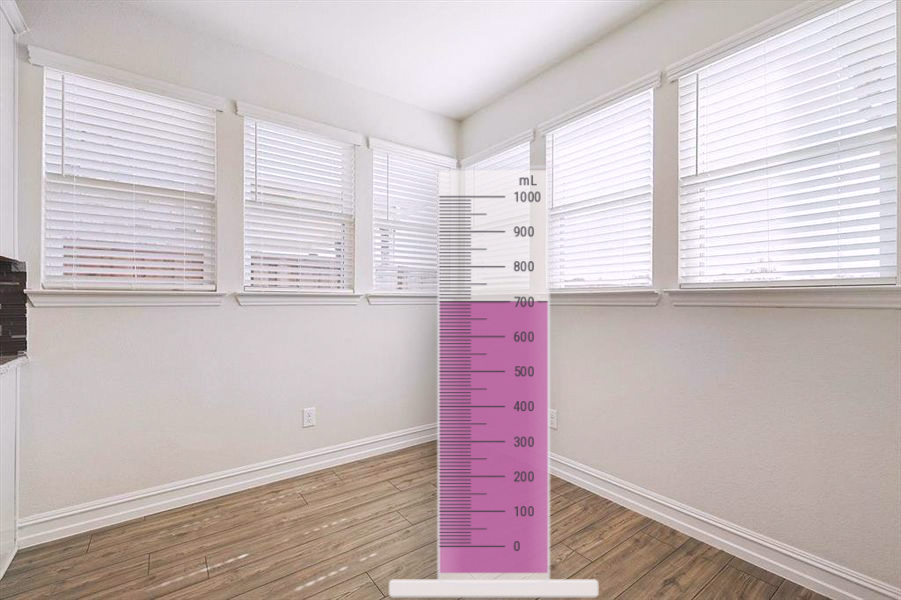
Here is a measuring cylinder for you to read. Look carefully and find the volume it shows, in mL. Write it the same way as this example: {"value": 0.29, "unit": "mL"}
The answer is {"value": 700, "unit": "mL"}
